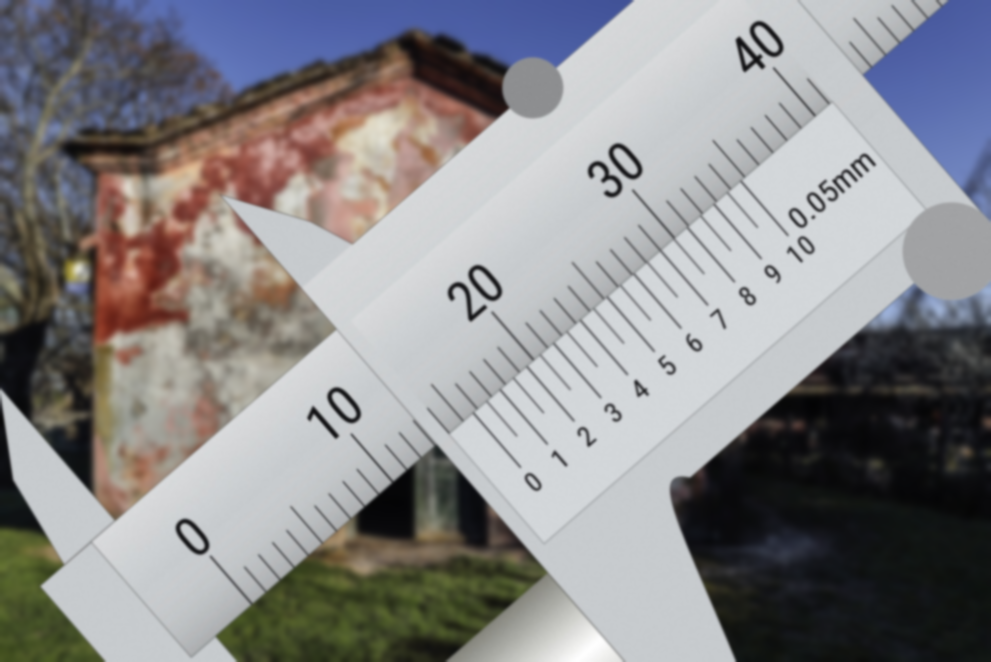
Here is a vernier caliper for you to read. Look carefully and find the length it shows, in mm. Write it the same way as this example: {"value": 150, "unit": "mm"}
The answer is {"value": 15.7, "unit": "mm"}
